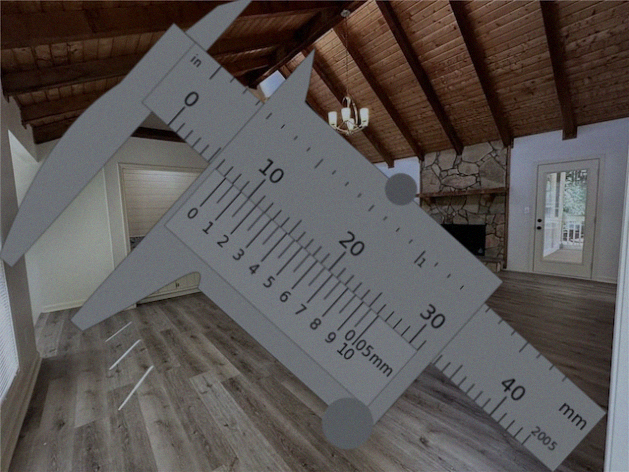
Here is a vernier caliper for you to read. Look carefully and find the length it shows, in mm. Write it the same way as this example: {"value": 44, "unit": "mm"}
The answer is {"value": 7.2, "unit": "mm"}
